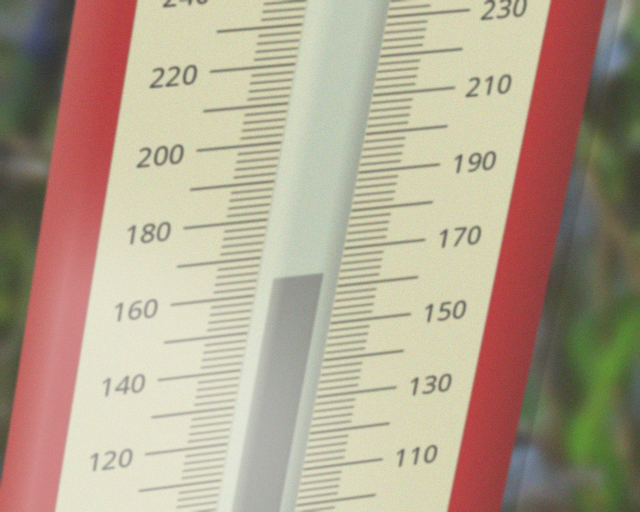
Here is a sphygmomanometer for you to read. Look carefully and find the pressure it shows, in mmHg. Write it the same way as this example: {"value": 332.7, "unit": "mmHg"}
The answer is {"value": 164, "unit": "mmHg"}
